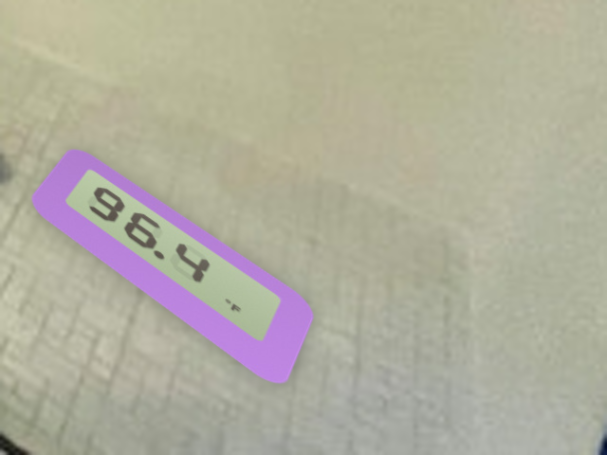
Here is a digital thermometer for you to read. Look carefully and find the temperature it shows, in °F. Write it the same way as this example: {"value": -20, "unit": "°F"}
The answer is {"value": 96.4, "unit": "°F"}
